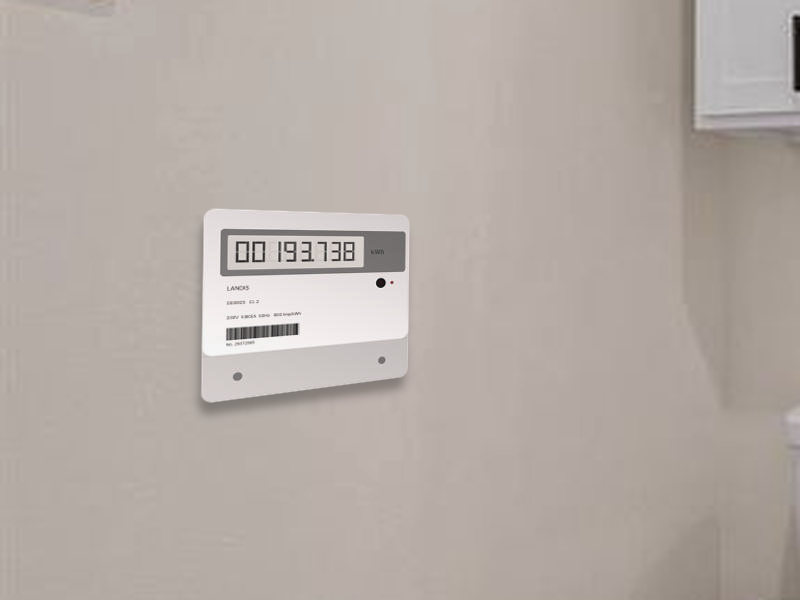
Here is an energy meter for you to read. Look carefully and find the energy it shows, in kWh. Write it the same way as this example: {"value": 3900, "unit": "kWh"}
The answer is {"value": 193.738, "unit": "kWh"}
